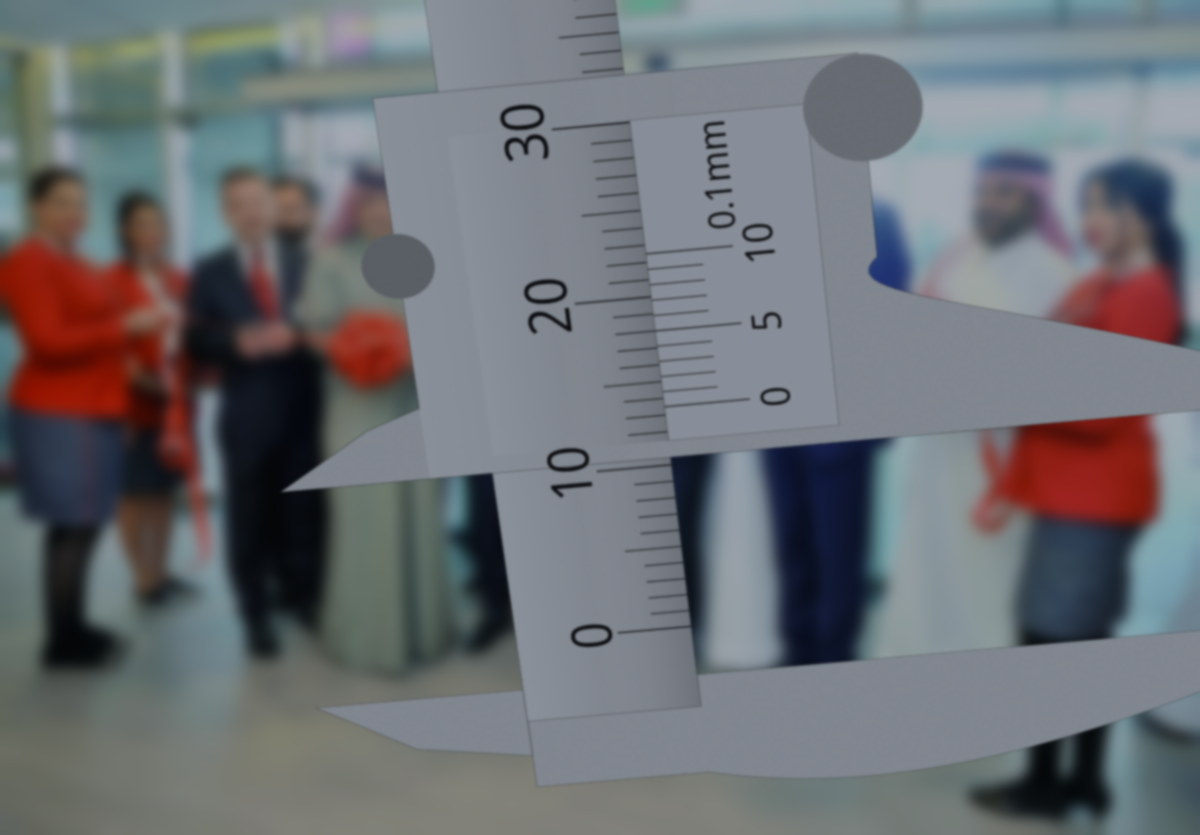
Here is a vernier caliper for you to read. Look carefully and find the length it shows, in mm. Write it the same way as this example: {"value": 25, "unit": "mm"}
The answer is {"value": 13.5, "unit": "mm"}
